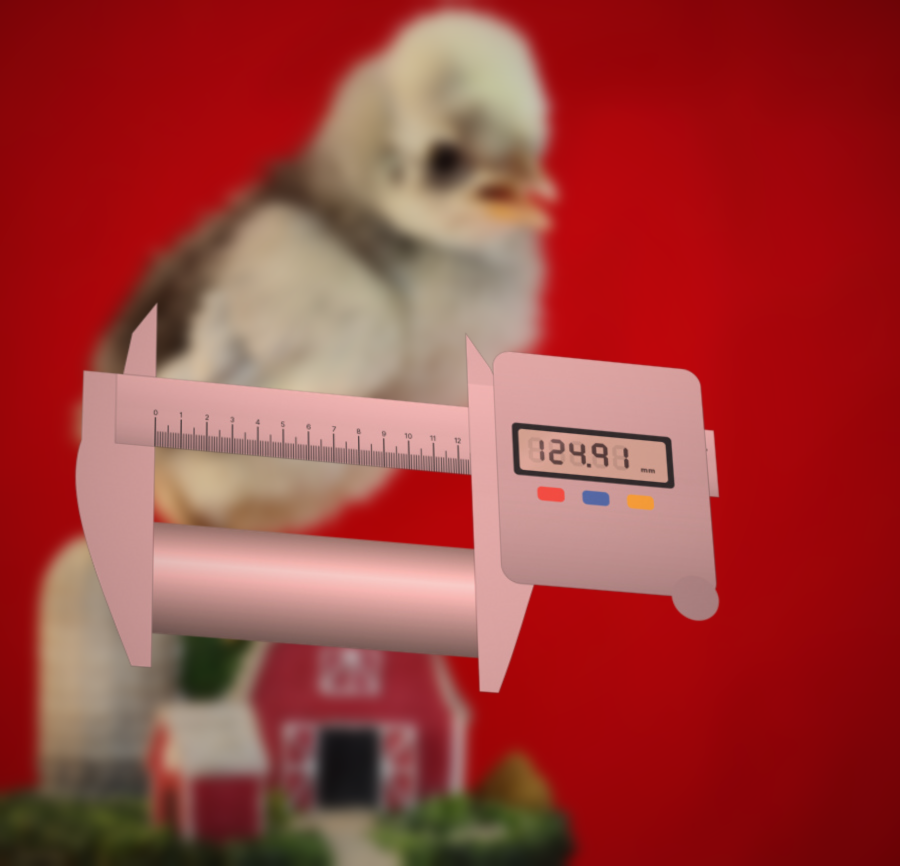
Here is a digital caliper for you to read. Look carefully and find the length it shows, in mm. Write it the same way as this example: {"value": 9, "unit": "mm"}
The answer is {"value": 124.91, "unit": "mm"}
